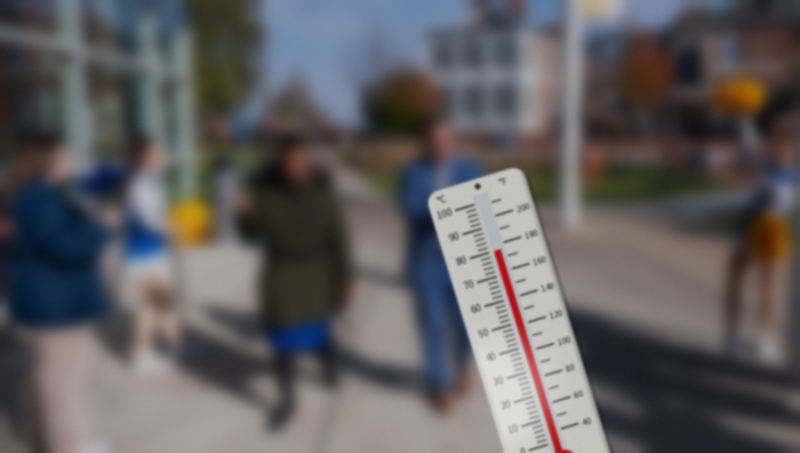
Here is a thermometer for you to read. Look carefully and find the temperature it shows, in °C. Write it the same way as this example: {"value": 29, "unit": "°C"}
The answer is {"value": 80, "unit": "°C"}
